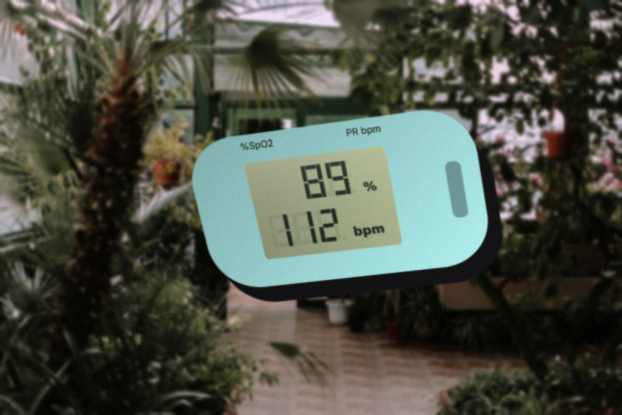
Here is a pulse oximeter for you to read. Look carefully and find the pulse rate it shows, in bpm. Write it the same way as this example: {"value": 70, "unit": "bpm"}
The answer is {"value": 112, "unit": "bpm"}
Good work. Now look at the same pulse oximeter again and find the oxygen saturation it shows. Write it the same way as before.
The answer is {"value": 89, "unit": "%"}
